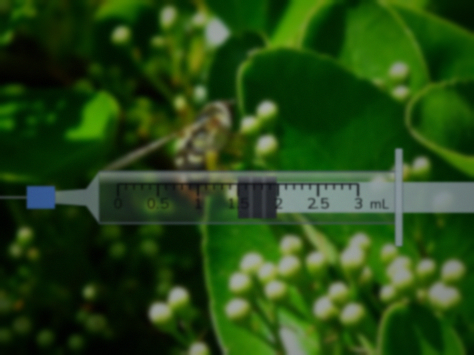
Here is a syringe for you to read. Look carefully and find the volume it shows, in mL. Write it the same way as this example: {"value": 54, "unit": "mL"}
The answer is {"value": 1.5, "unit": "mL"}
